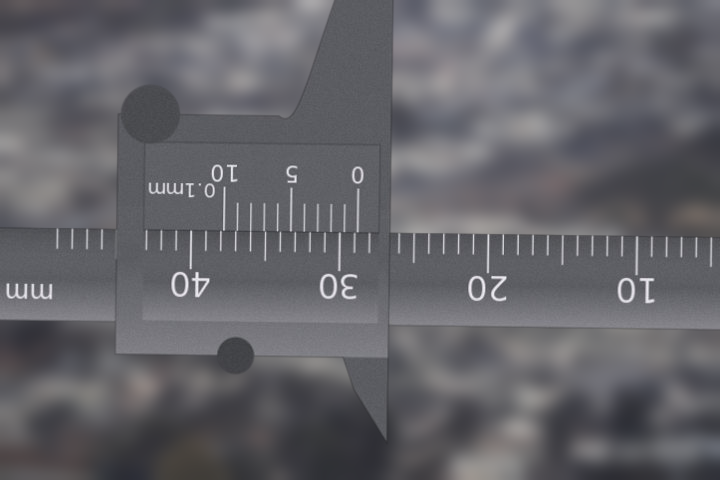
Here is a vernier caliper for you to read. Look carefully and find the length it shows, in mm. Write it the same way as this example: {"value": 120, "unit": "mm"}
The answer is {"value": 28.8, "unit": "mm"}
